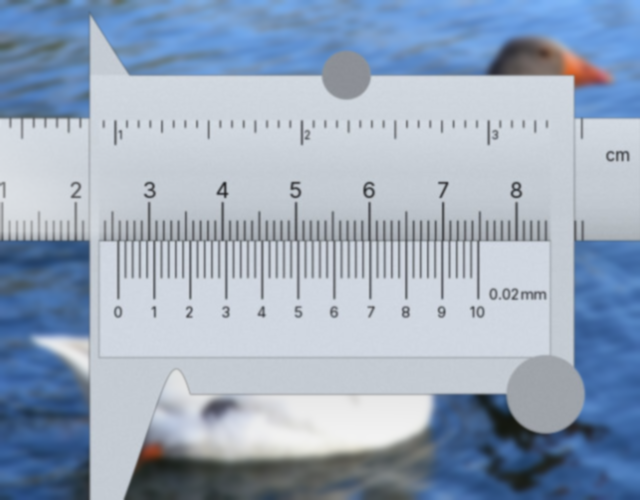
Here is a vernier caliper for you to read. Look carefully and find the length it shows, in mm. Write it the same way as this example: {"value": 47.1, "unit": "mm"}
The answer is {"value": 25.8, "unit": "mm"}
